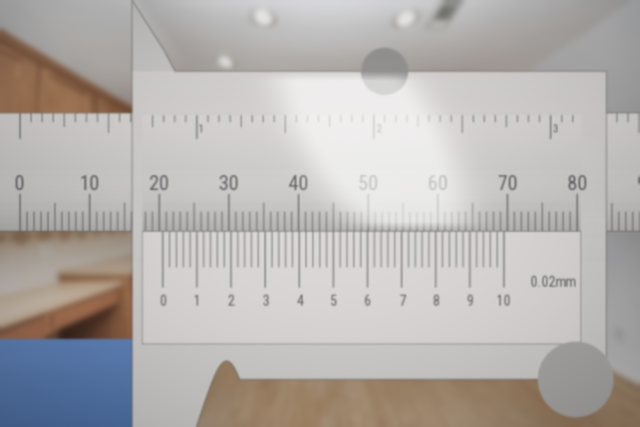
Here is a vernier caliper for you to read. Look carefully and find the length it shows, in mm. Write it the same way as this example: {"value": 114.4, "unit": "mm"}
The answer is {"value": 20.5, "unit": "mm"}
